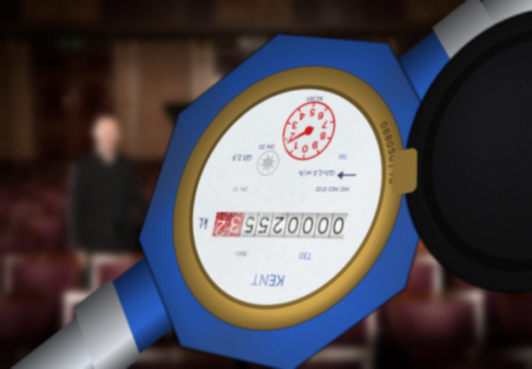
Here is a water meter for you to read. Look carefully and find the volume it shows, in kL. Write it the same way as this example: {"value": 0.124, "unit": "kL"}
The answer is {"value": 255.321, "unit": "kL"}
